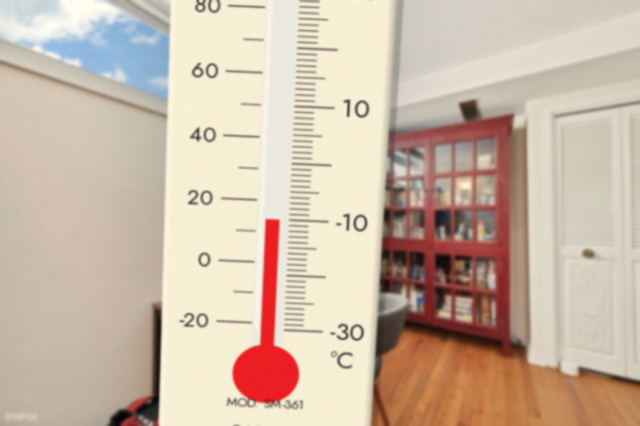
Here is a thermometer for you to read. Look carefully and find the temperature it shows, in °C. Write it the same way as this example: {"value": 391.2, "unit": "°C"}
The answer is {"value": -10, "unit": "°C"}
